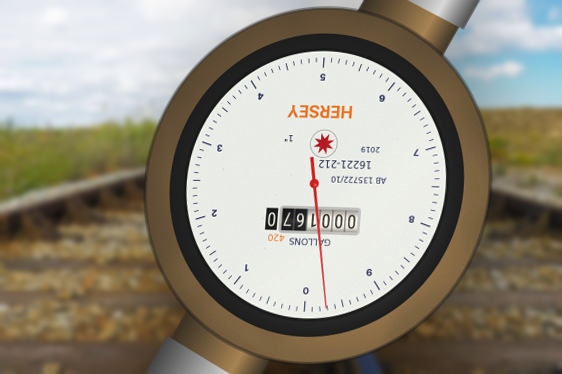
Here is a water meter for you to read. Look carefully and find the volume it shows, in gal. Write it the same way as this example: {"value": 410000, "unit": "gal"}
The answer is {"value": 1669.7, "unit": "gal"}
